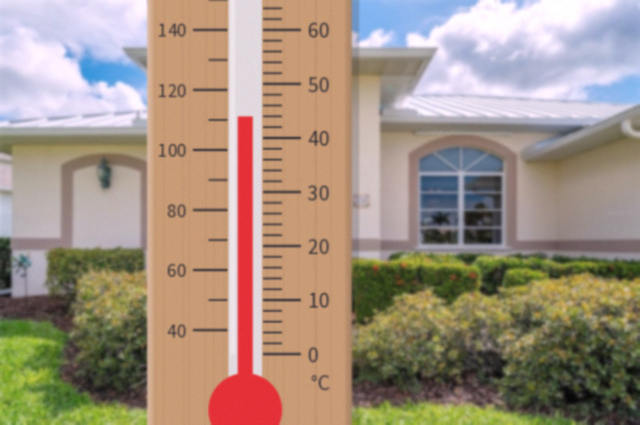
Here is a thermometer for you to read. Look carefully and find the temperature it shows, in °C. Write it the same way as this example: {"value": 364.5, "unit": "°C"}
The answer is {"value": 44, "unit": "°C"}
